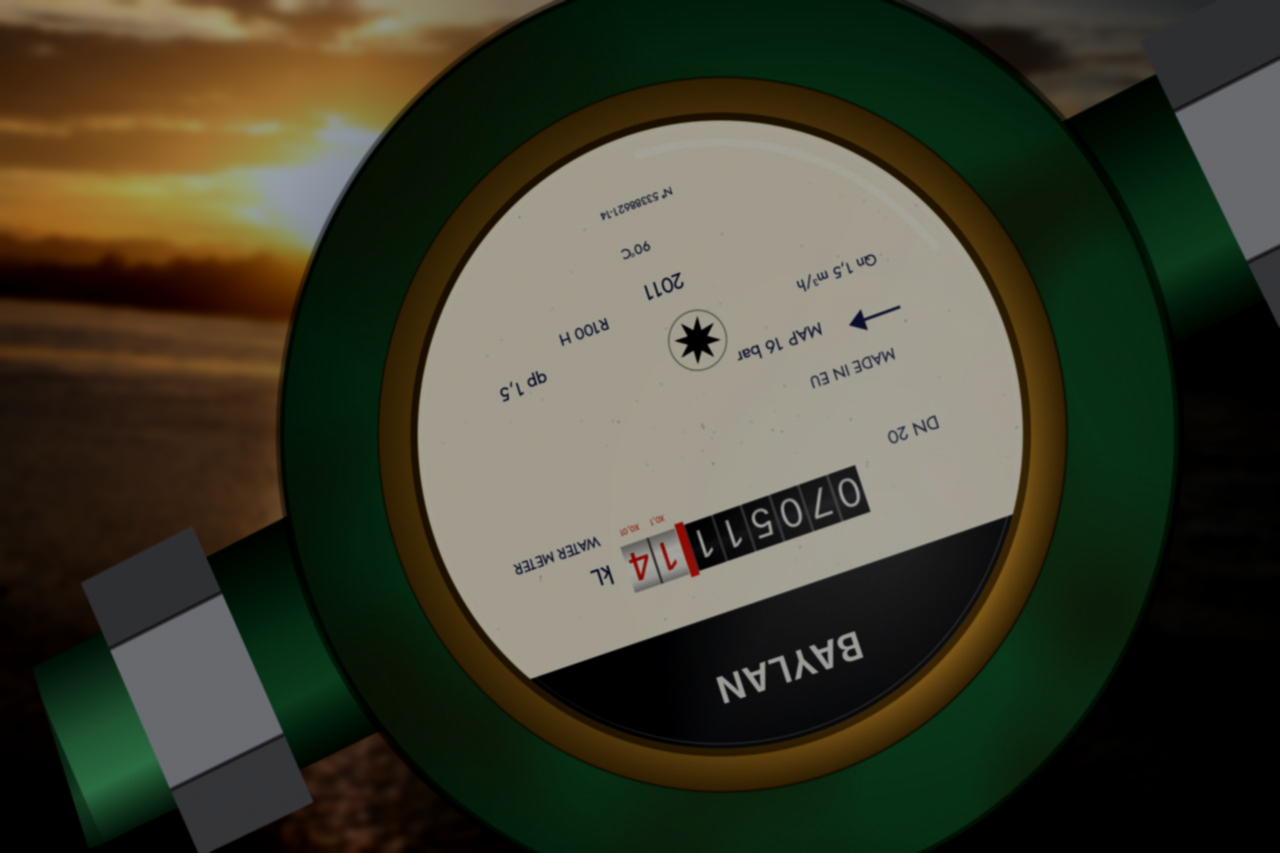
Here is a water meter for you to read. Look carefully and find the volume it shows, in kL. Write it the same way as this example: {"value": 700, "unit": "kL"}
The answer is {"value": 70511.14, "unit": "kL"}
